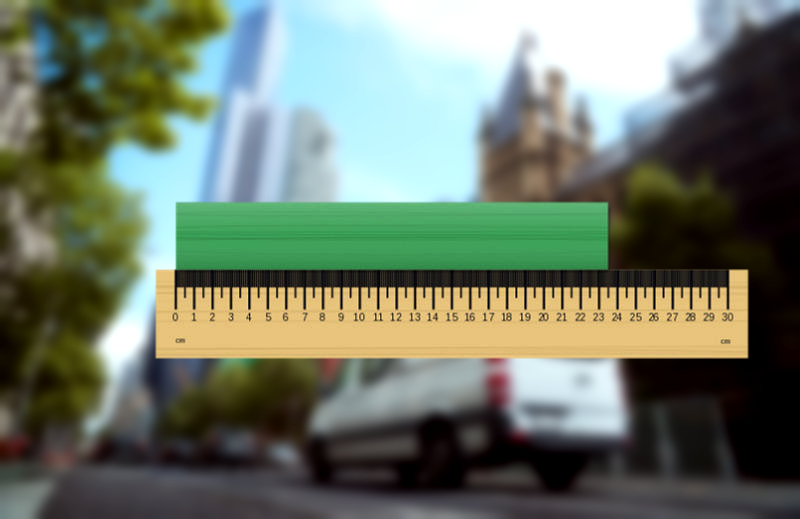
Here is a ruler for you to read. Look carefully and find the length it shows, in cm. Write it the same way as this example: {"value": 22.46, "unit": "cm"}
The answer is {"value": 23.5, "unit": "cm"}
